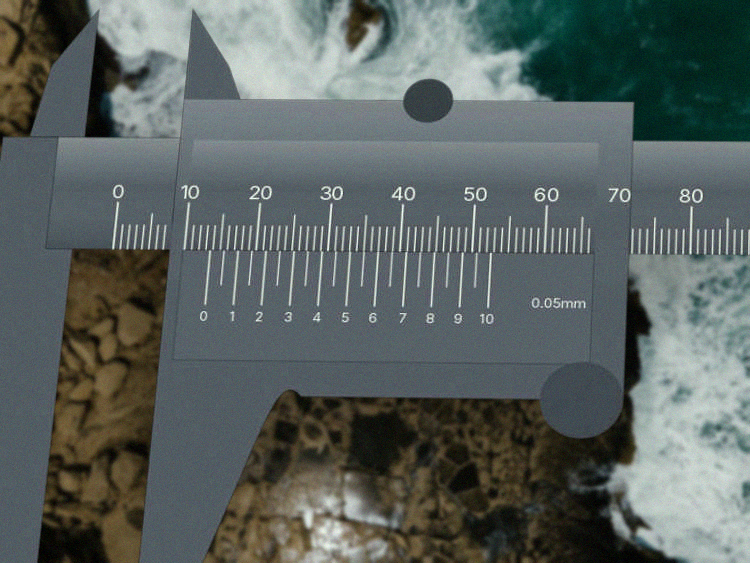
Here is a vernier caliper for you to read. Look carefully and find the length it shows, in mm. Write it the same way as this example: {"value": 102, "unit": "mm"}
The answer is {"value": 13.6, "unit": "mm"}
